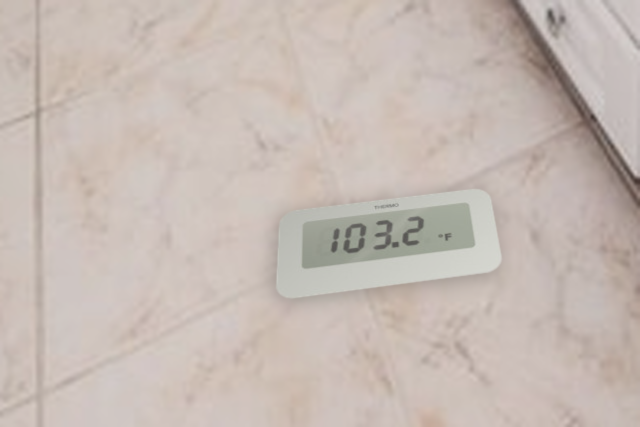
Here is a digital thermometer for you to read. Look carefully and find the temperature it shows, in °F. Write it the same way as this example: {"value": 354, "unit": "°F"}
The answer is {"value": 103.2, "unit": "°F"}
